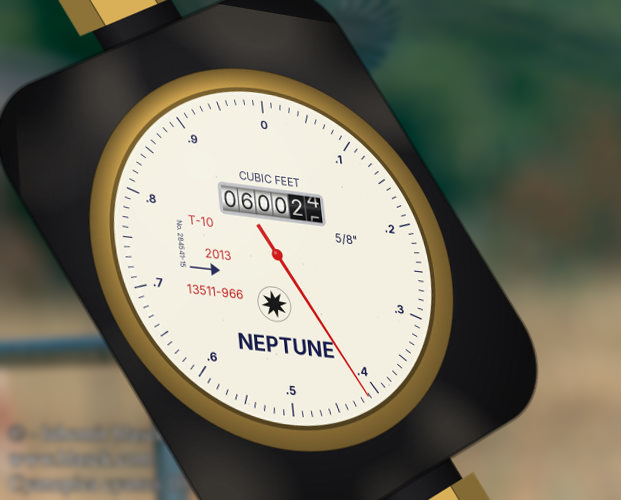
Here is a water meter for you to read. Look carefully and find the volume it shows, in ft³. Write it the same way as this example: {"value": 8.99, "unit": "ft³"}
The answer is {"value": 60024.41, "unit": "ft³"}
